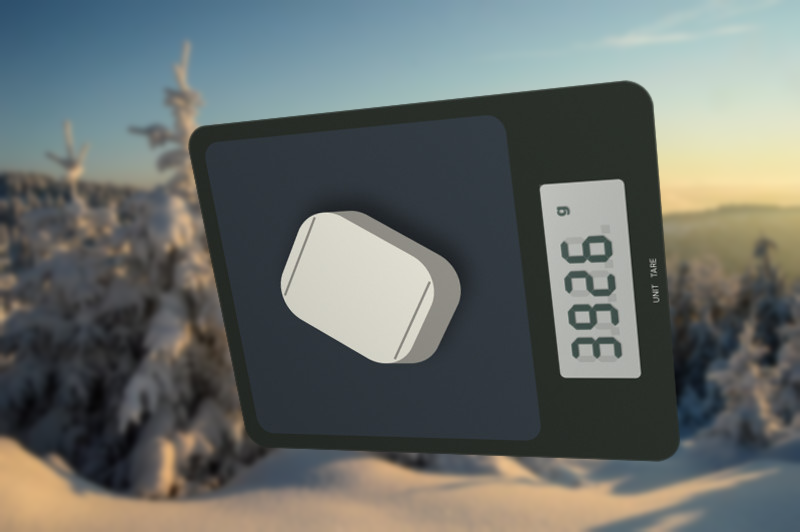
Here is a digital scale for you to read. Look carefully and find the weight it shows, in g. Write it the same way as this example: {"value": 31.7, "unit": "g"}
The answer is {"value": 3926, "unit": "g"}
